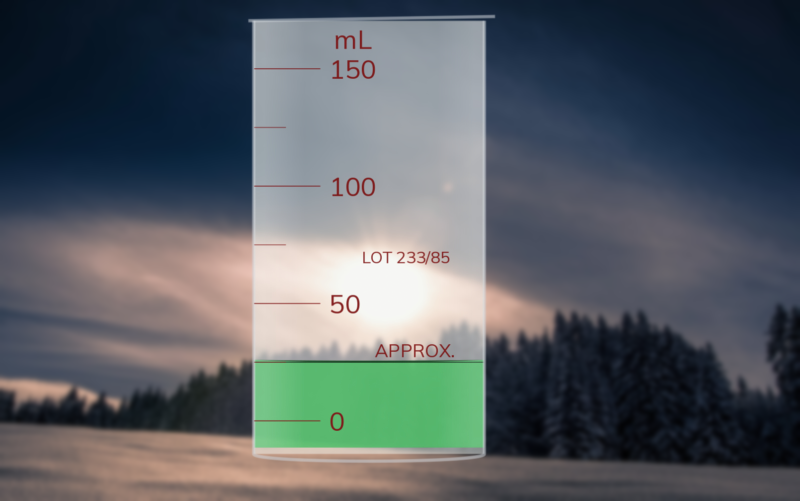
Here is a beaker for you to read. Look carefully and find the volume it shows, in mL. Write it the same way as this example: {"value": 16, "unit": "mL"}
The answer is {"value": 25, "unit": "mL"}
